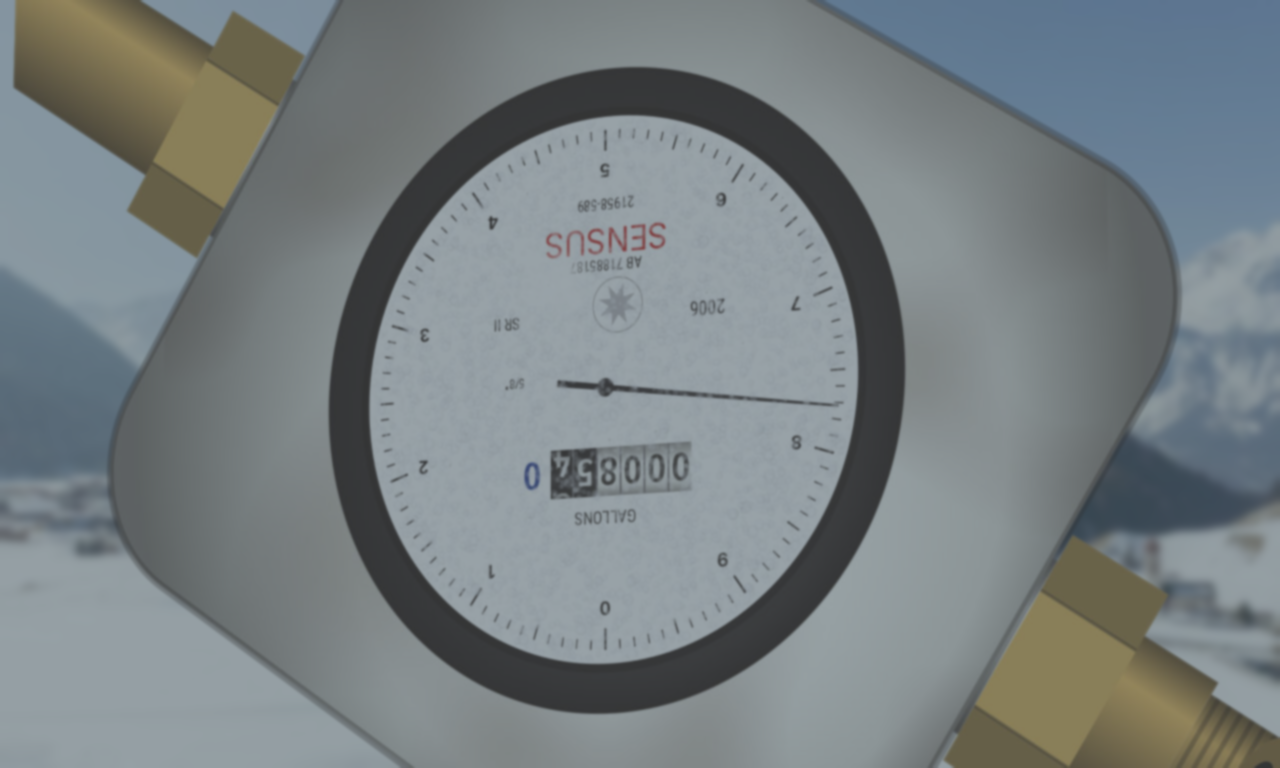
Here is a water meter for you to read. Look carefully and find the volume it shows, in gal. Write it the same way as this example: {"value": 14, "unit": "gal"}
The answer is {"value": 8537.7, "unit": "gal"}
